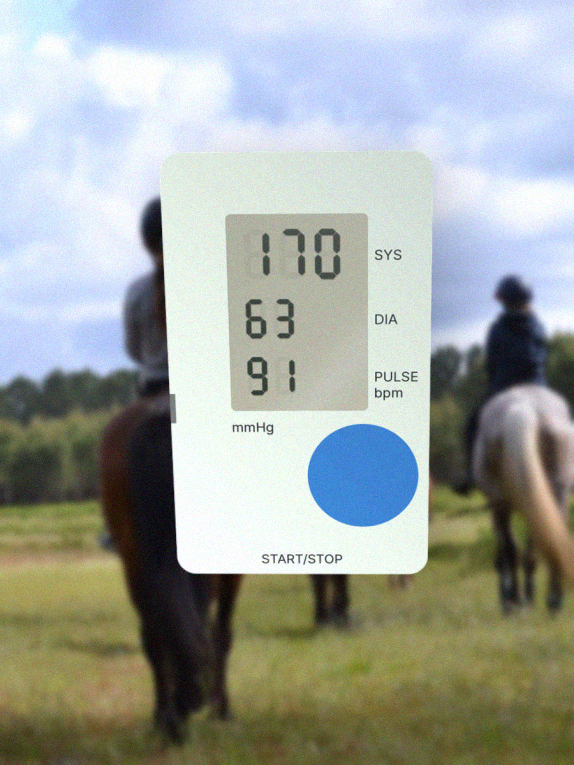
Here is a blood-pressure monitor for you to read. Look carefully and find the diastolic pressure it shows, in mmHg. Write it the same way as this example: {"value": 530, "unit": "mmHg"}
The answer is {"value": 63, "unit": "mmHg"}
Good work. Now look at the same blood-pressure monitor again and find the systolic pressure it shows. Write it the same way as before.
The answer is {"value": 170, "unit": "mmHg"}
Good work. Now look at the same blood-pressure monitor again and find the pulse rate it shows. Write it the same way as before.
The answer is {"value": 91, "unit": "bpm"}
